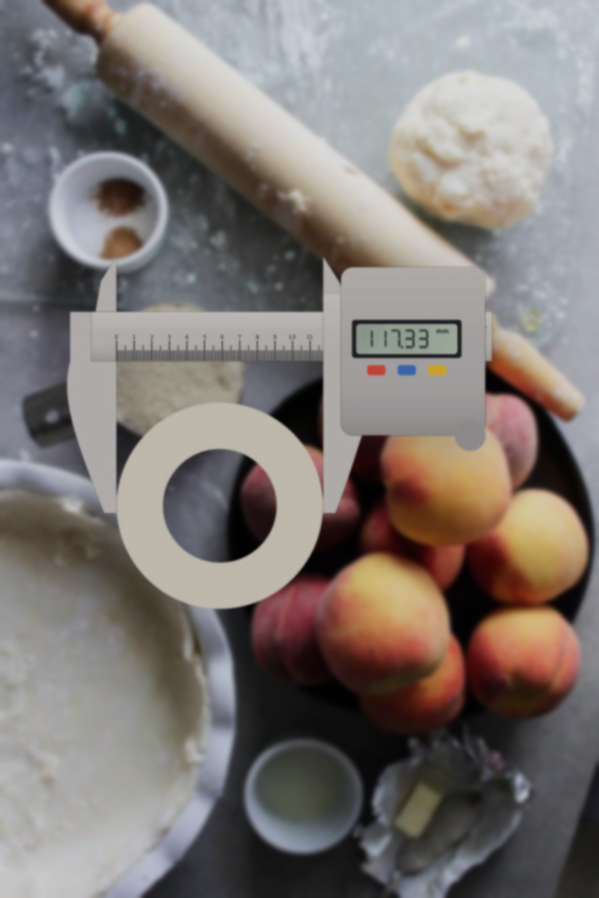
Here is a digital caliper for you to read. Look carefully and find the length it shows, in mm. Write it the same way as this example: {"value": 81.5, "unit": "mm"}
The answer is {"value": 117.33, "unit": "mm"}
